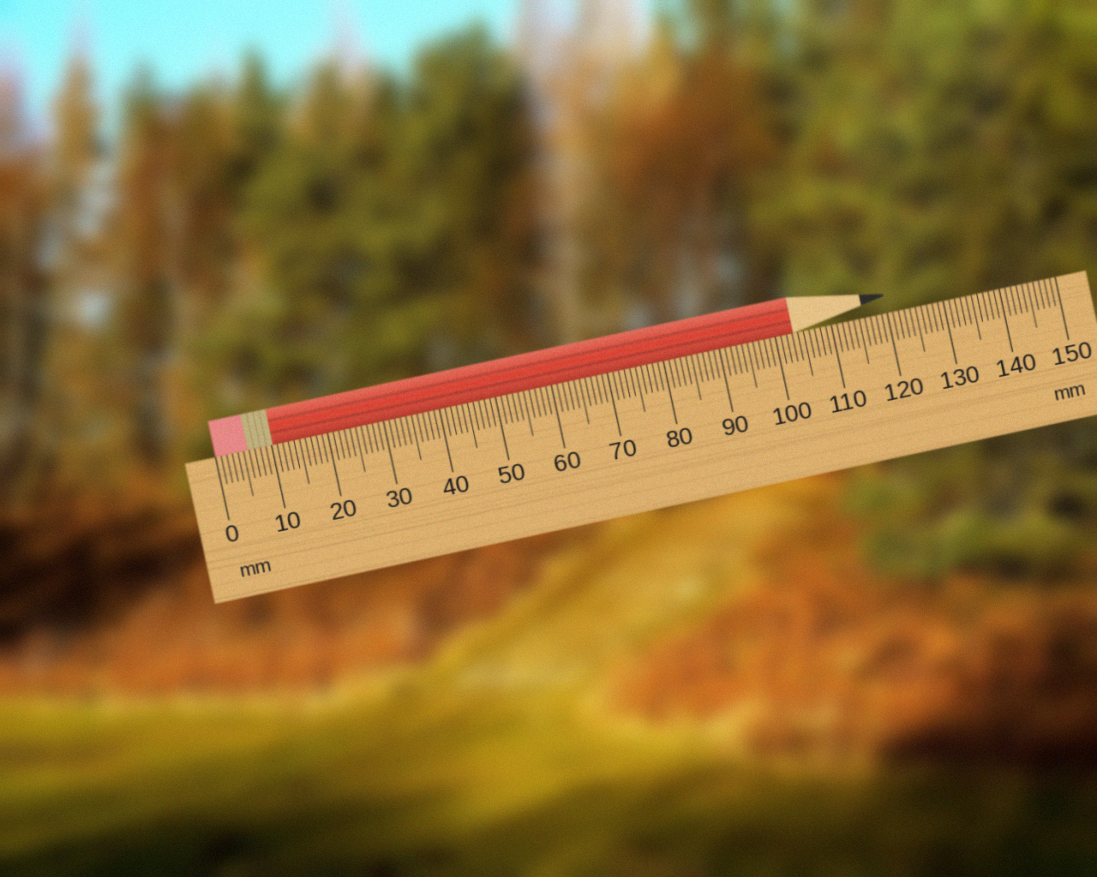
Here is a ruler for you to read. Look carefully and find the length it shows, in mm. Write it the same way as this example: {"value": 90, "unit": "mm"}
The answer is {"value": 120, "unit": "mm"}
